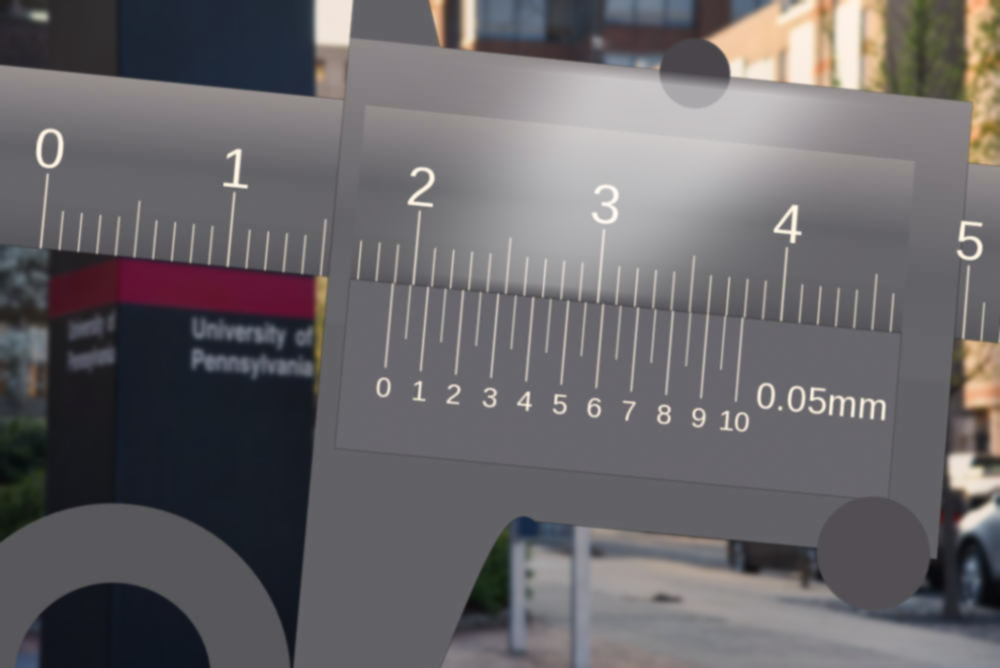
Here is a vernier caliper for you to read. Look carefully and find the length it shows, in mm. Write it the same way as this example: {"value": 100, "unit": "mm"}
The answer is {"value": 18.9, "unit": "mm"}
